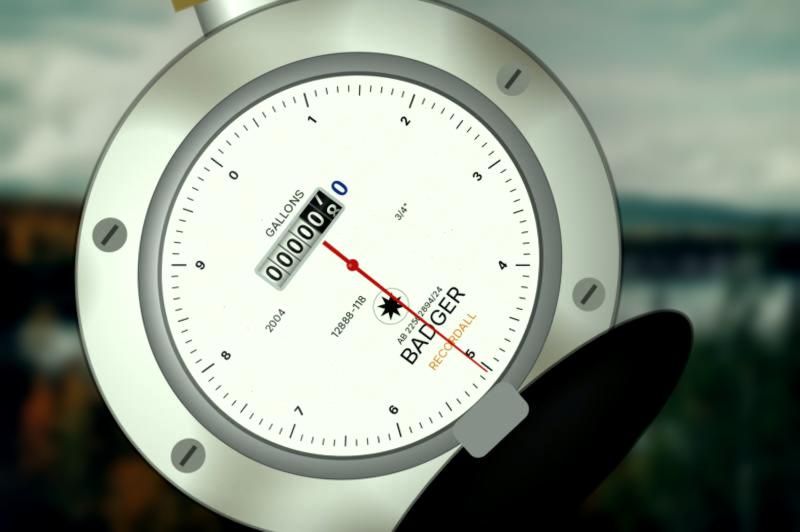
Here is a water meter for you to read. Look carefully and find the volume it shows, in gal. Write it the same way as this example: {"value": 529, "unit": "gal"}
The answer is {"value": 75.0, "unit": "gal"}
